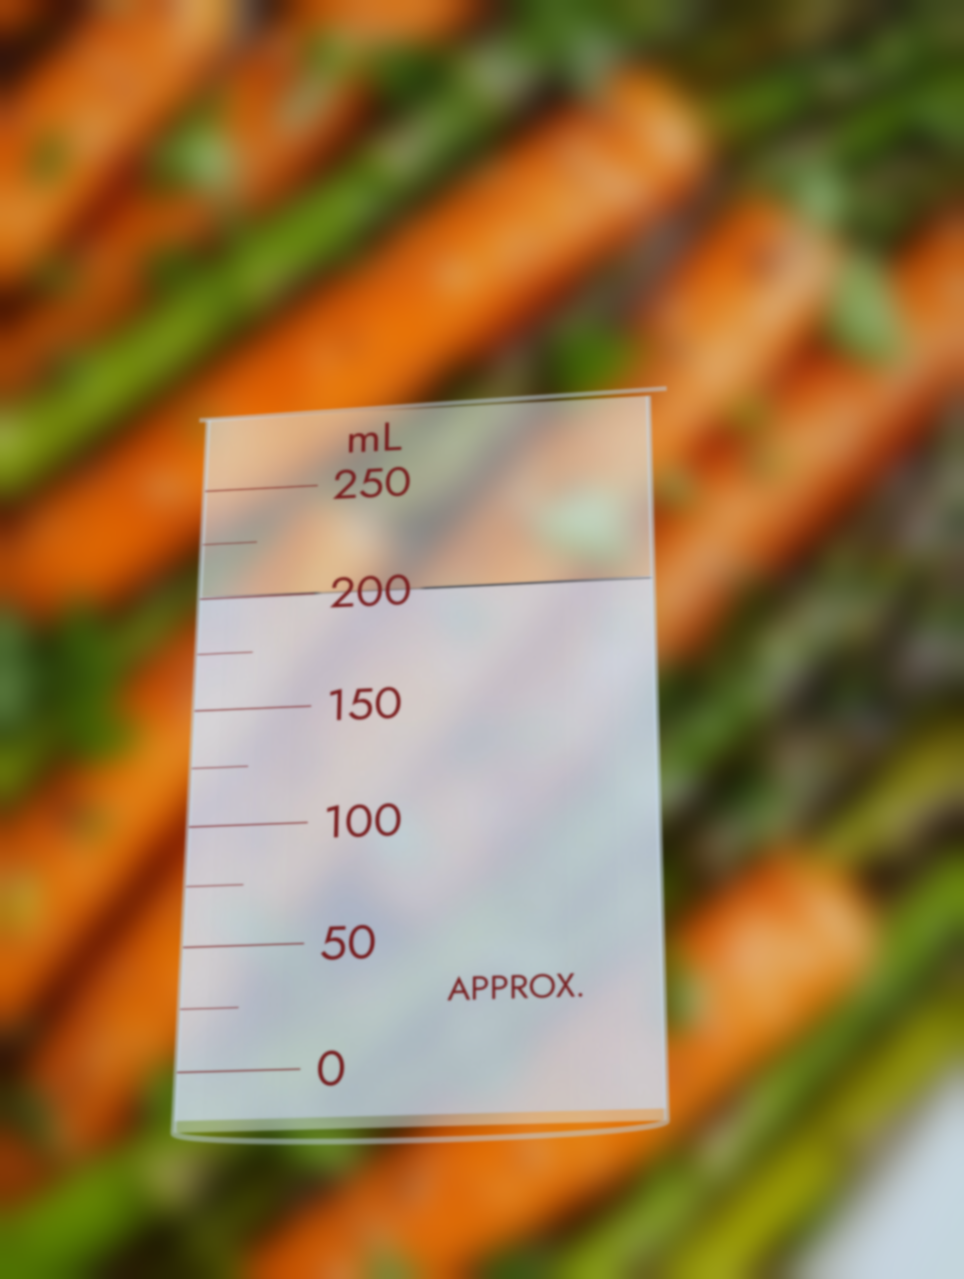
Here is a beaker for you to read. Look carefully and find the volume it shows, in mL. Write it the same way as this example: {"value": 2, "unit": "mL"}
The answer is {"value": 200, "unit": "mL"}
